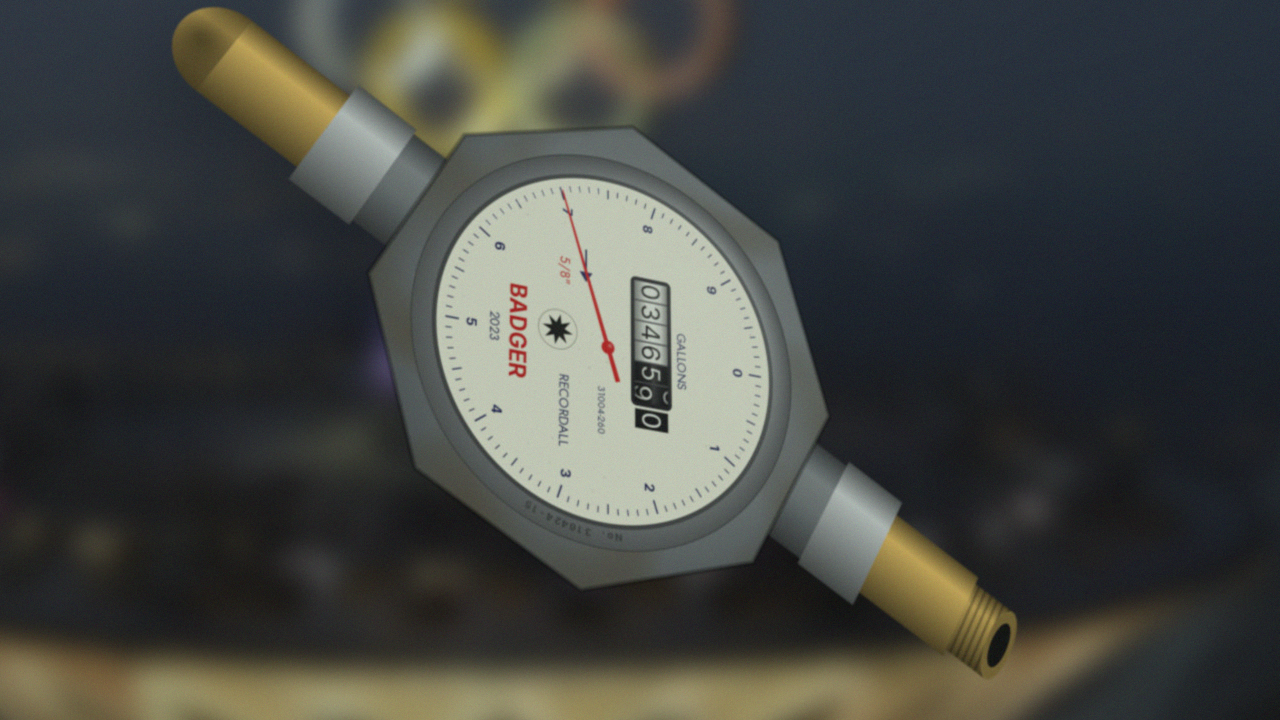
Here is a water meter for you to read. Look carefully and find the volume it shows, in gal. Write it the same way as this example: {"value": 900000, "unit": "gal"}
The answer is {"value": 346587.0, "unit": "gal"}
